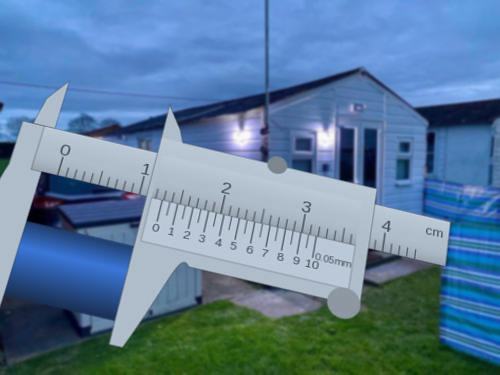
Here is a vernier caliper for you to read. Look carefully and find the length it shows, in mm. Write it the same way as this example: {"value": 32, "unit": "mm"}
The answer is {"value": 12.8, "unit": "mm"}
